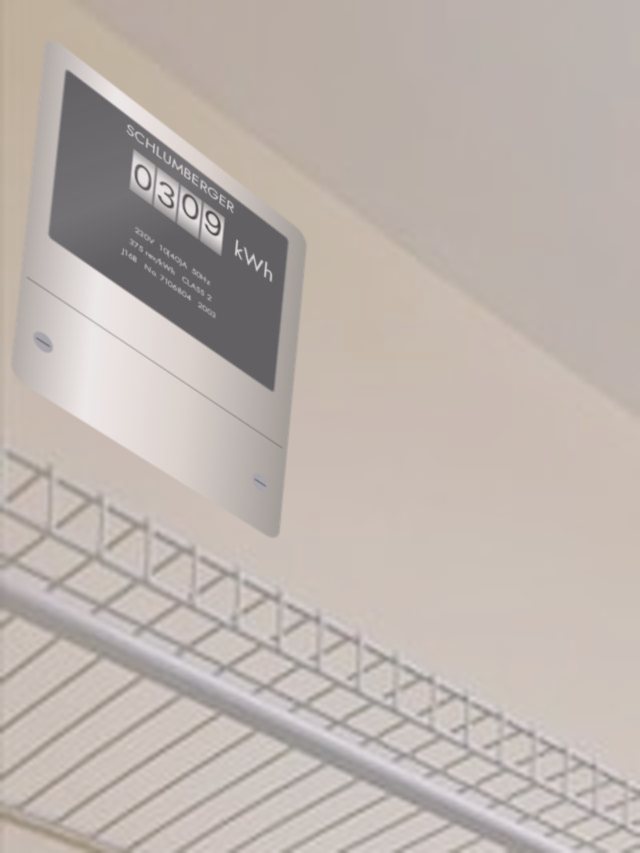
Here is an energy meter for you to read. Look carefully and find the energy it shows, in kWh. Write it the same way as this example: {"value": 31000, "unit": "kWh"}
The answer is {"value": 309, "unit": "kWh"}
